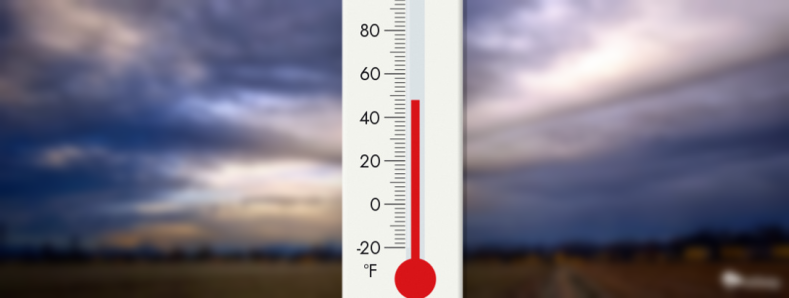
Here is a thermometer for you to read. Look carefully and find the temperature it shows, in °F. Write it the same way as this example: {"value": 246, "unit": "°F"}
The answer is {"value": 48, "unit": "°F"}
